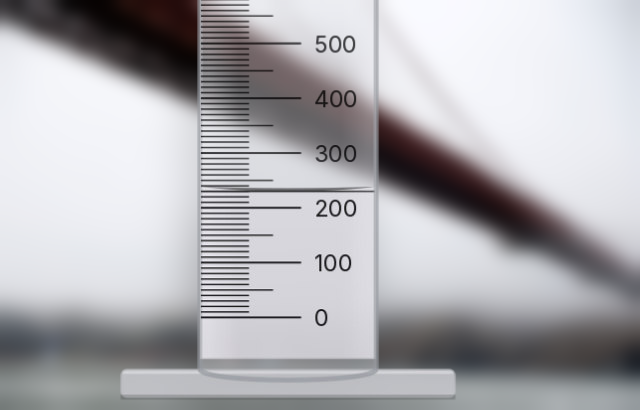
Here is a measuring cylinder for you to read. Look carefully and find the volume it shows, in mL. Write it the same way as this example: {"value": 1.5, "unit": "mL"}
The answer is {"value": 230, "unit": "mL"}
